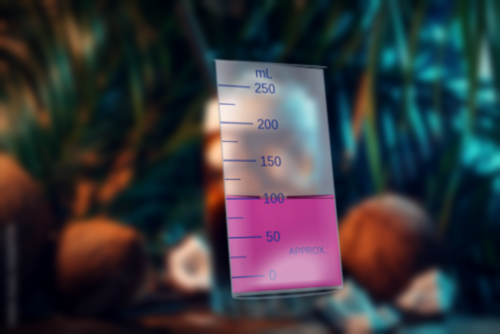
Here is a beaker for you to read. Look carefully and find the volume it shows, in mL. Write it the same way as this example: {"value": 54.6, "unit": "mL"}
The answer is {"value": 100, "unit": "mL"}
